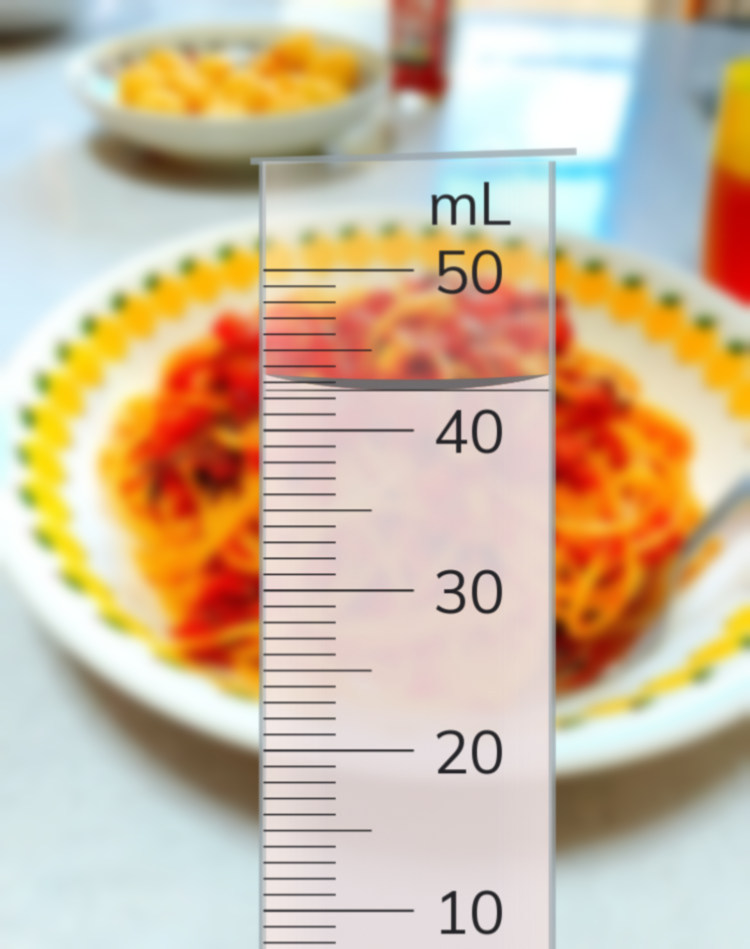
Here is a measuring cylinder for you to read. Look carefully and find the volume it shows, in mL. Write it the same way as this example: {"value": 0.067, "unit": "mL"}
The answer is {"value": 42.5, "unit": "mL"}
